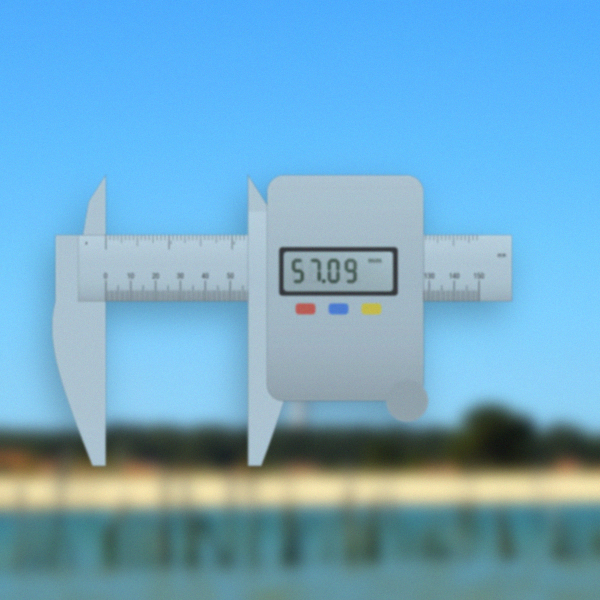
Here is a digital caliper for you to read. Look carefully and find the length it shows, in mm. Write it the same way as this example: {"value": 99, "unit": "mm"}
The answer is {"value": 57.09, "unit": "mm"}
